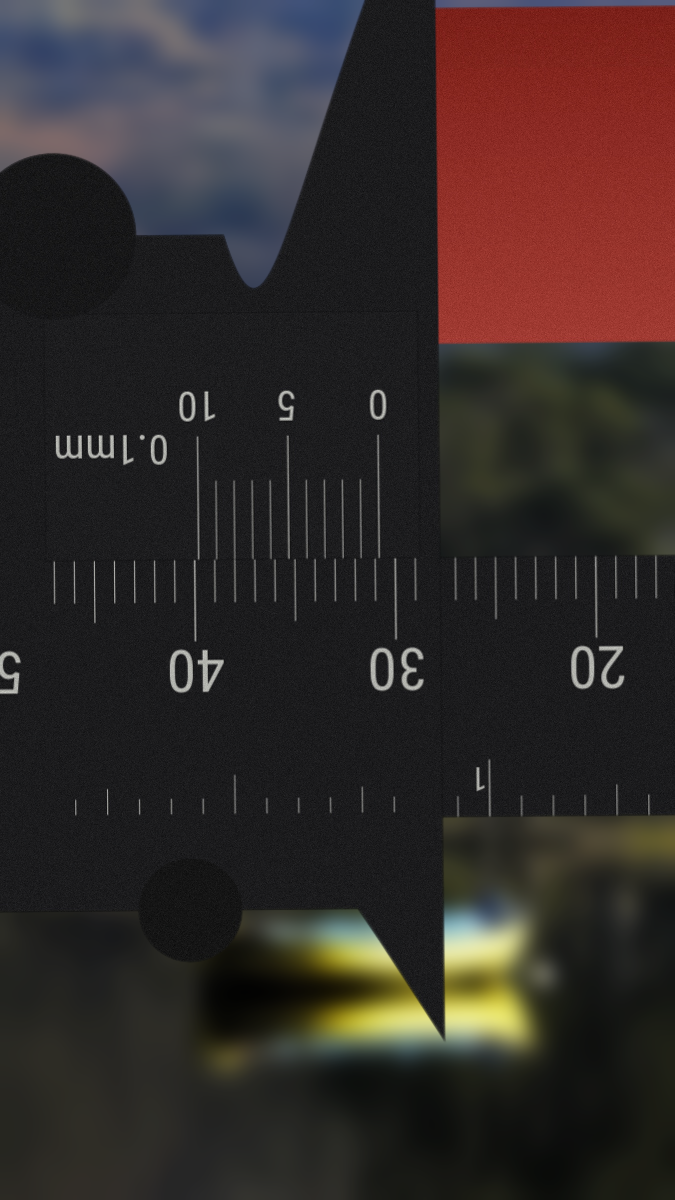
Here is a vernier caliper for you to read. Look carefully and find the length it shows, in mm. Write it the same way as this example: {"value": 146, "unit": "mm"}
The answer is {"value": 30.8, "unit": "mm"}
